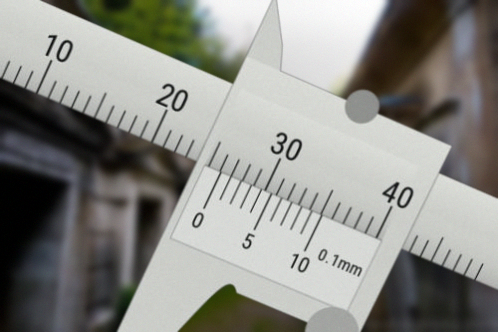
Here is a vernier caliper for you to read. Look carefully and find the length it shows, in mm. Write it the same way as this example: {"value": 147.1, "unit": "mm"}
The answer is {"value": 26.1, "unit": "mm"}
